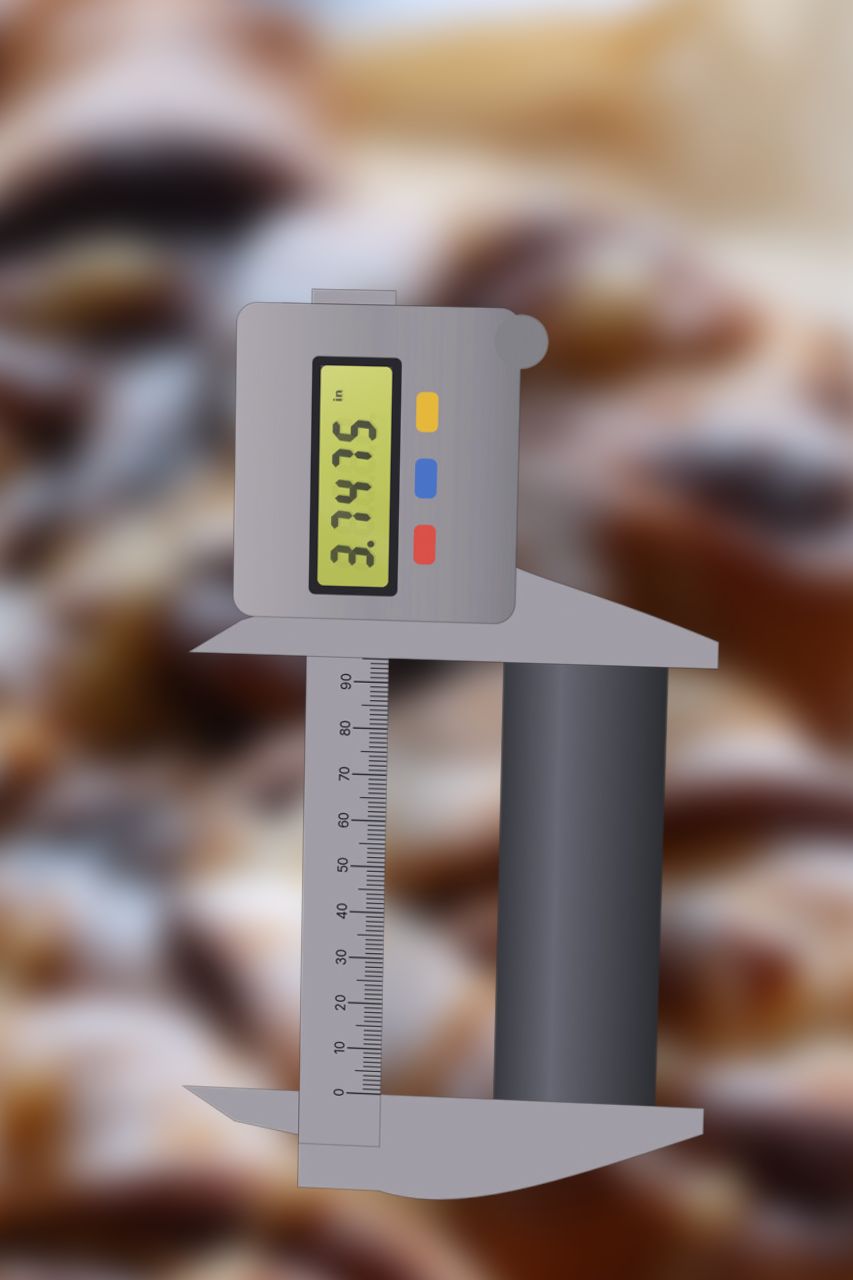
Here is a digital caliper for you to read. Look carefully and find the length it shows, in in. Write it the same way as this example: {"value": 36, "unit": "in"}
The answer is {"value": 3.7475, "unit": "in"}
